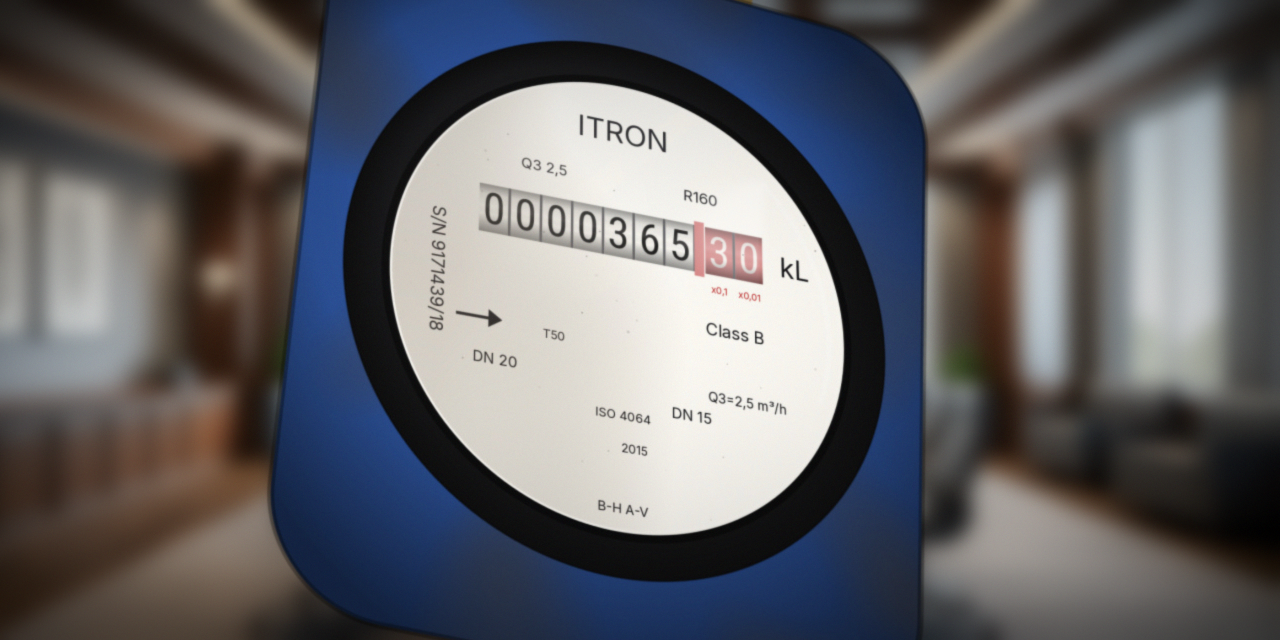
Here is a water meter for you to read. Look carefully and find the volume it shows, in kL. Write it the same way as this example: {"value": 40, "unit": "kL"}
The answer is {"value": 365.30, "unit": "kL"}
